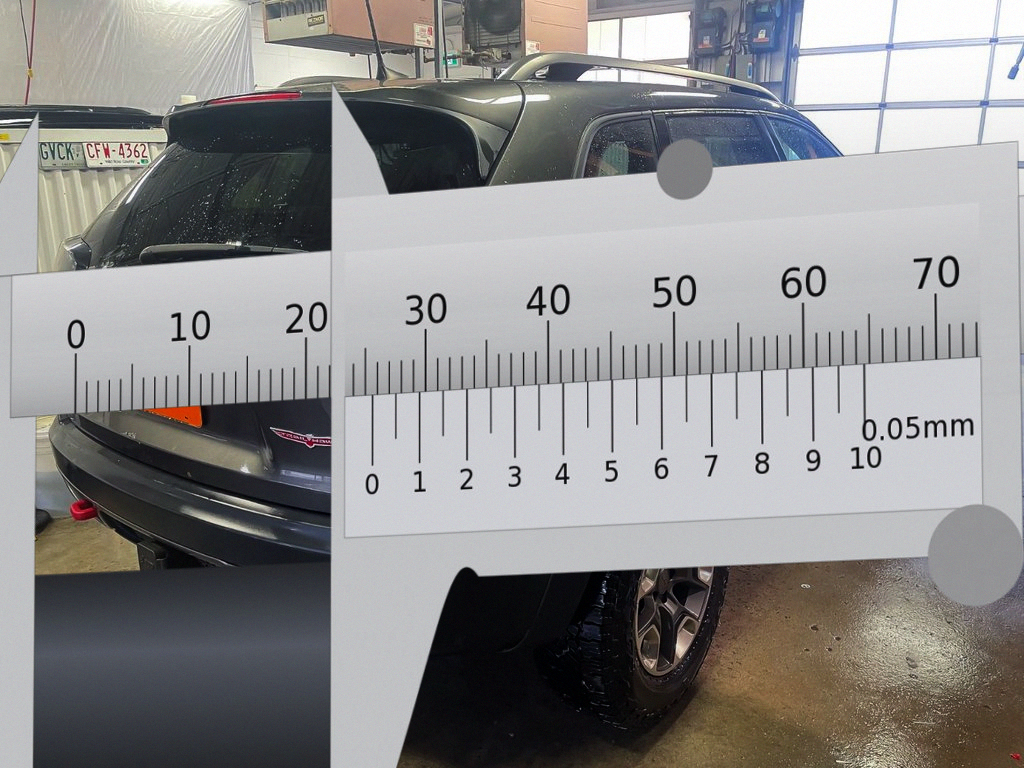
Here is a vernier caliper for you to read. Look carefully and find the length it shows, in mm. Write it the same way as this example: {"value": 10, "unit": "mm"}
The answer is {"value": 25.6, "unit": "mm"}
